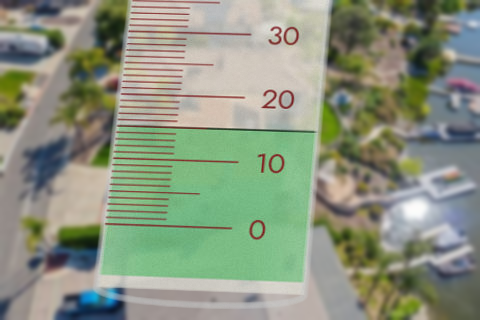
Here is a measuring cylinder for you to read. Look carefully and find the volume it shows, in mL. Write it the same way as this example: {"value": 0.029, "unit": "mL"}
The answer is {"value": 15, "unit": "mL"}
